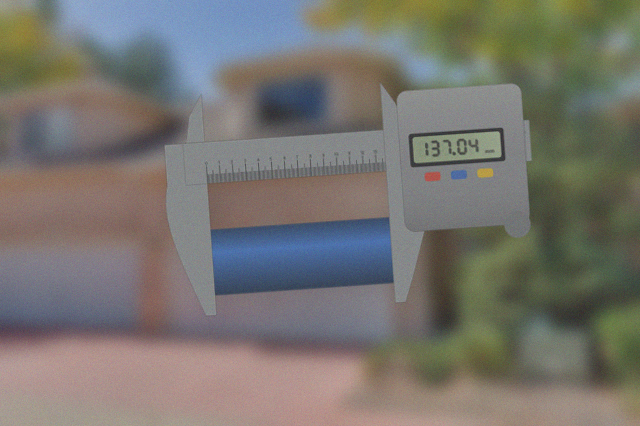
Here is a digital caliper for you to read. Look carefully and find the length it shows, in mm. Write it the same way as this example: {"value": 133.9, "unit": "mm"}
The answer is {"value": 137.04, "unit": "mm"}
